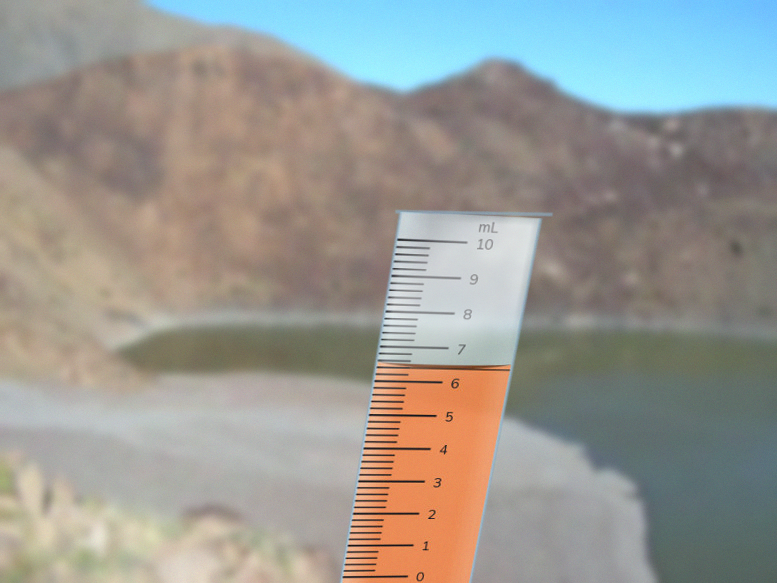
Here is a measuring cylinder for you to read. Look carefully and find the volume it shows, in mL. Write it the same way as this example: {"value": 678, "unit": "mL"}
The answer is {"value": 6.4, "unit": "mL"}
